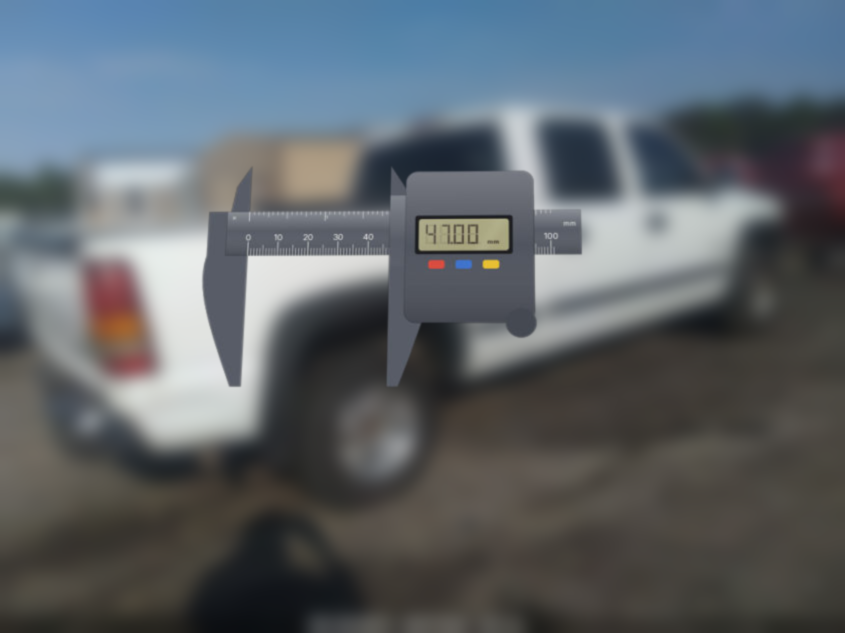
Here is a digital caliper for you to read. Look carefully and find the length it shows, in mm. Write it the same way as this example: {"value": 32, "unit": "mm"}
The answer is {"value": 47.00, "unit": "mm"}
